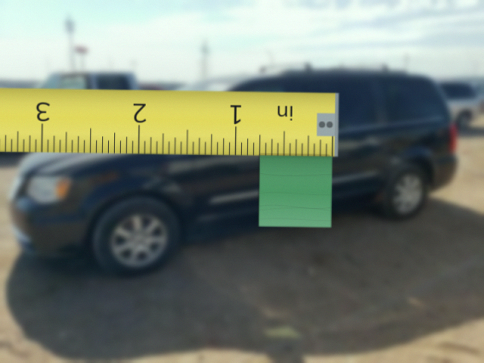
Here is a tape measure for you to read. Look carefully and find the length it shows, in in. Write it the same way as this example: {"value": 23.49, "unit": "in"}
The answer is {"value": 0.75, "unit": "in"}
